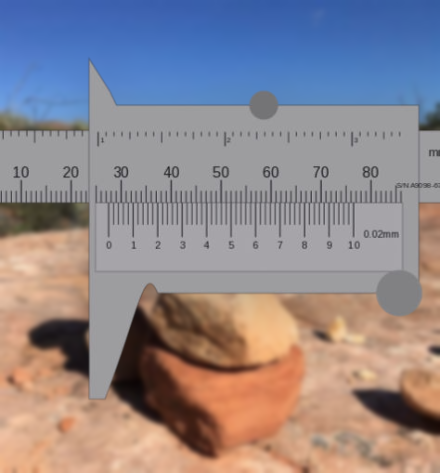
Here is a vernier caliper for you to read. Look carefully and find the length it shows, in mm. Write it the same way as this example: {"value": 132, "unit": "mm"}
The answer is {"value": 27.5, "unit": "mm"}
